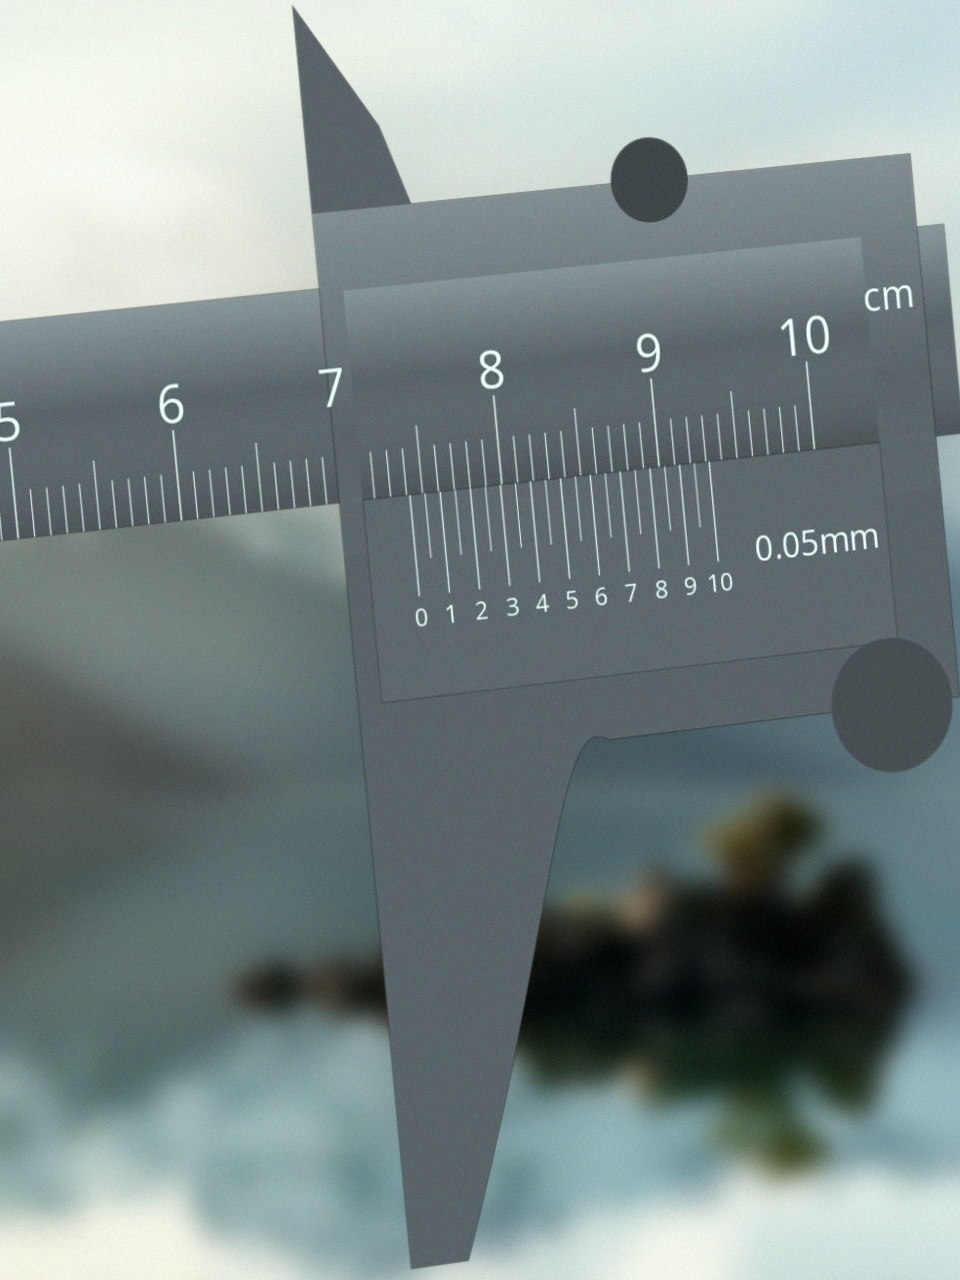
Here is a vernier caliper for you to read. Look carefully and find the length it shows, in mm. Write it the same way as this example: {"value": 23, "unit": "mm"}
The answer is {"value": 74.2, "unit": "mm"}
